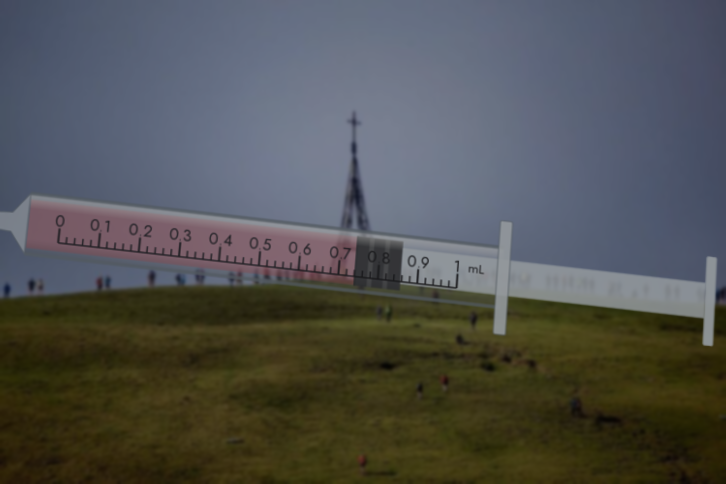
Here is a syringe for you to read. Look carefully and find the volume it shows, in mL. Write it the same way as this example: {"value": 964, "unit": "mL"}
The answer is {"value": 0.74, "unit": "mL"}
